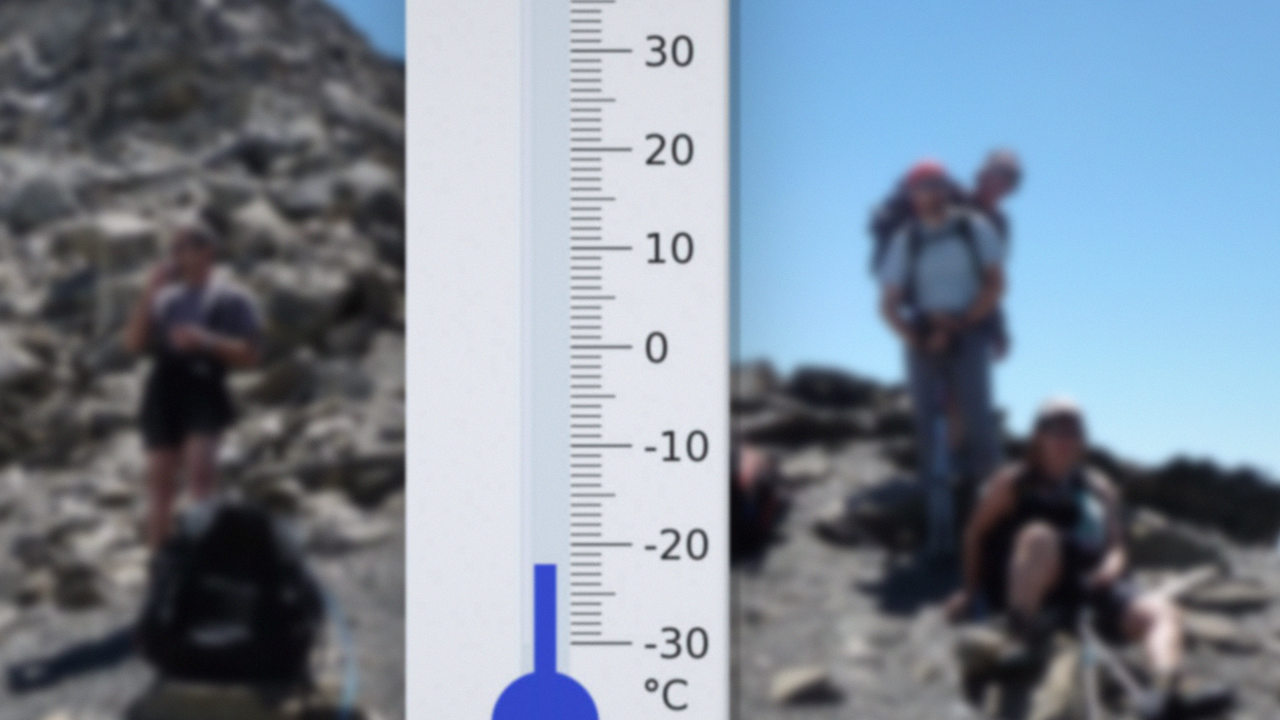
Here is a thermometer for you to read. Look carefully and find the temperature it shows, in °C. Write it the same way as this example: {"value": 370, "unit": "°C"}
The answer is {"value": -22, "unit": "°C"}
